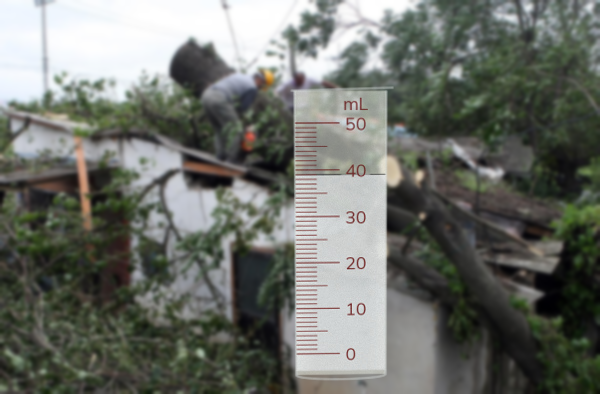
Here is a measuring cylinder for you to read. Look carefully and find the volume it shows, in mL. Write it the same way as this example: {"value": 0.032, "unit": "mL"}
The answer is {"value": 39, "unit": "mL"}
